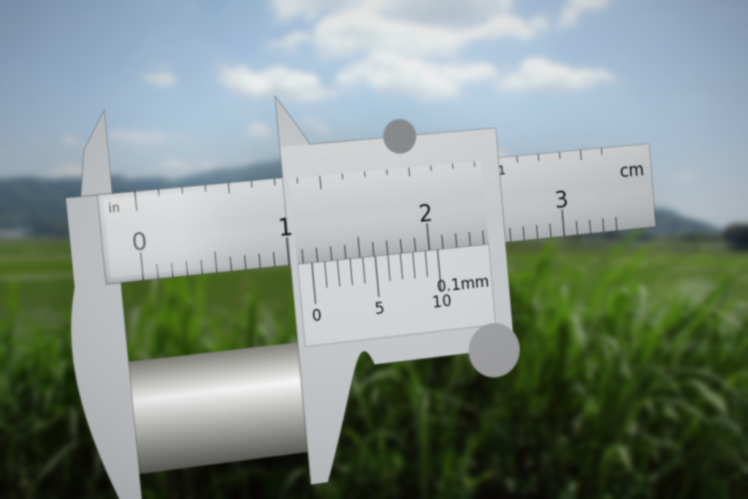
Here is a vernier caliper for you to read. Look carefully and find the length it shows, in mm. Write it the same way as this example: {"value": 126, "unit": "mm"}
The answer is {"value": 11.6, "unit": "mm"}
